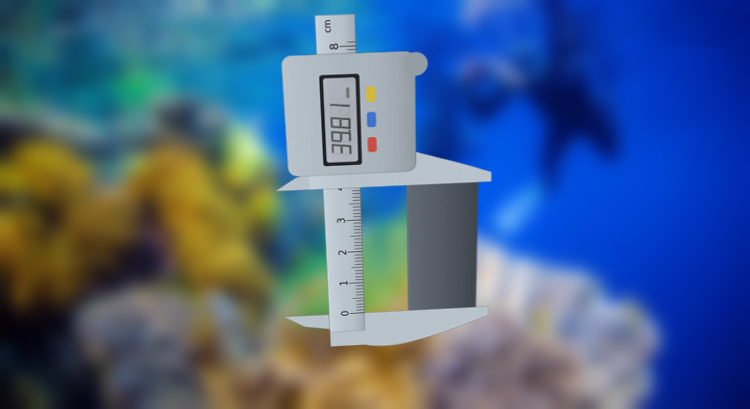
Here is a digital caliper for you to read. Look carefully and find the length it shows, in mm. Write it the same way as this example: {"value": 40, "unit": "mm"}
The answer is {"value": 39.81, "unit": "mm"}
